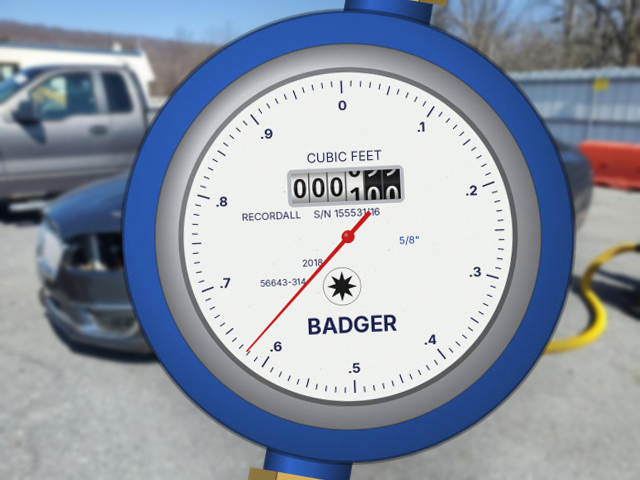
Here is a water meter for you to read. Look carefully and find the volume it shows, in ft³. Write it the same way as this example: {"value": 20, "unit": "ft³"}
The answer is {"value": 99.62, "unit": "ft³"}
